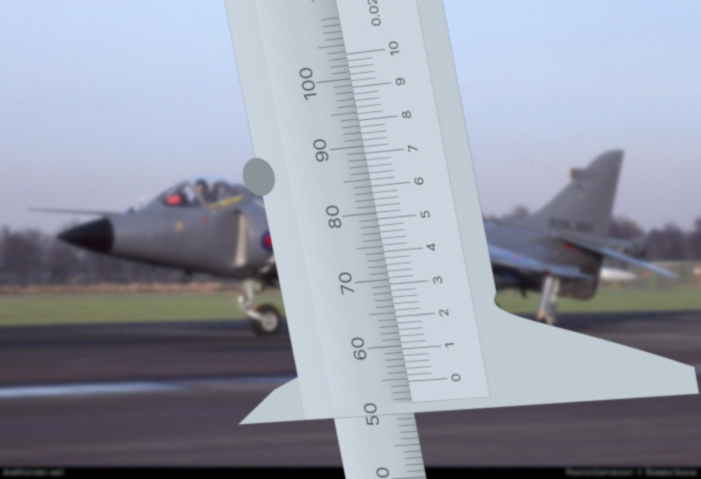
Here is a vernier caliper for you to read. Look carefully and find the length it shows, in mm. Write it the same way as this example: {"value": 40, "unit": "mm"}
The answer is {"value": 54.6, "unit": "mm"}
